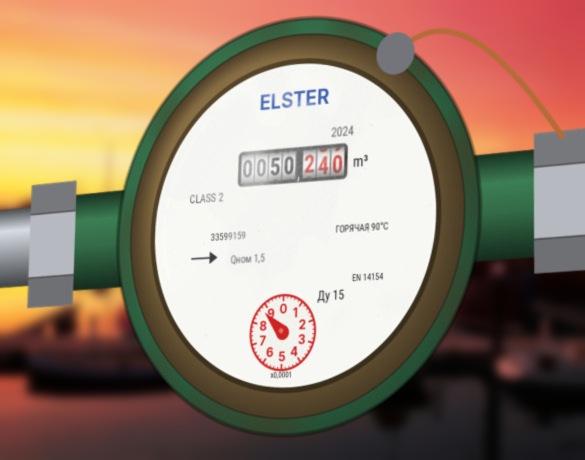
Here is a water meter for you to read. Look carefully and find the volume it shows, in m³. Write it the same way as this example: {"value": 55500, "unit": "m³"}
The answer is {"value": 50.2398, "unit": "m³"}
